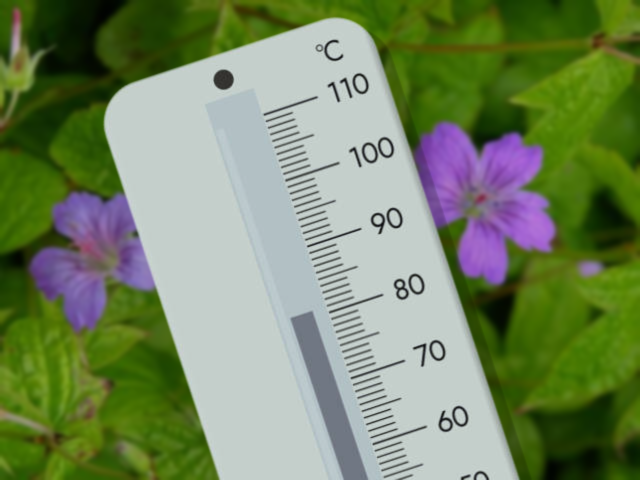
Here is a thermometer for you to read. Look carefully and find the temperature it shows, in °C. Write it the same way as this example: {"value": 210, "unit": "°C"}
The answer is {"value": 81, "unit": "°C"}
